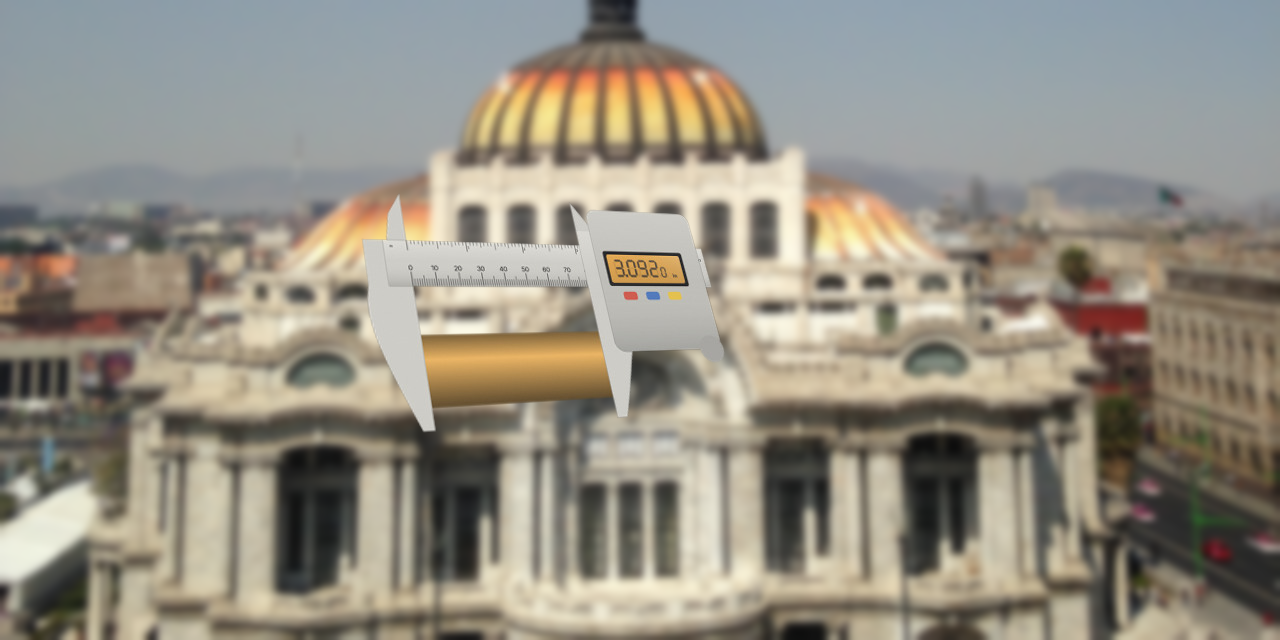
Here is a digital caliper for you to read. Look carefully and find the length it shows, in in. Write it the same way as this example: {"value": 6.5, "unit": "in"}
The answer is {"value": 3.0920, "unit": "in"}
